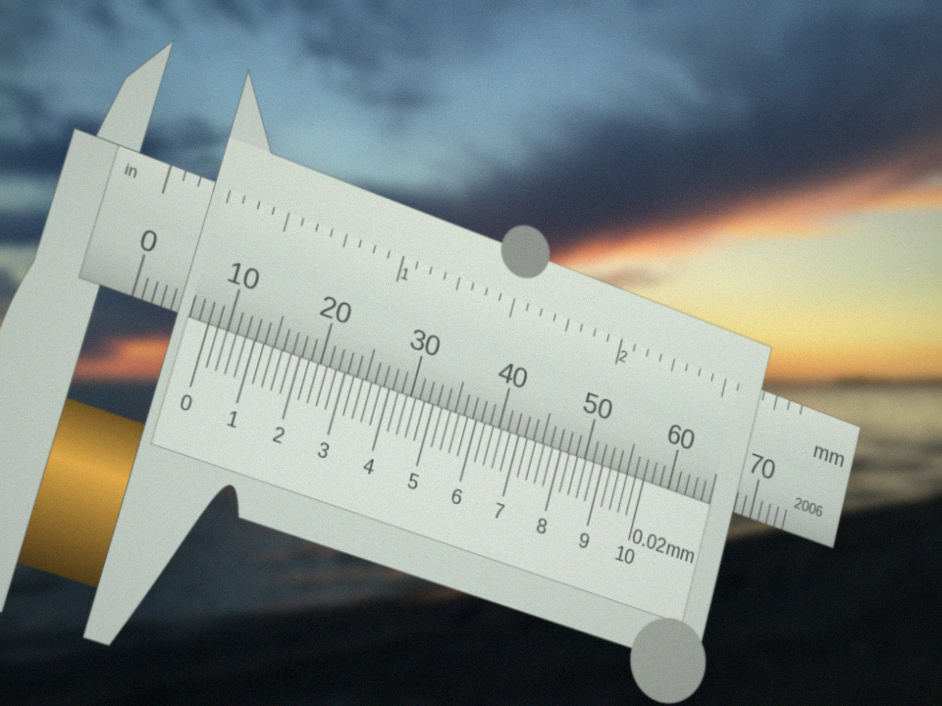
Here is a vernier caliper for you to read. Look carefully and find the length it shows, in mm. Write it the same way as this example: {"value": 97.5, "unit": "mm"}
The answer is {"value": 8.0, "unit": "mm"}
